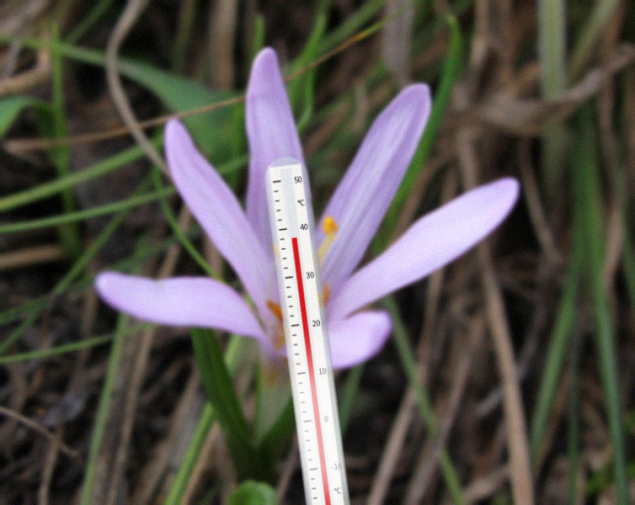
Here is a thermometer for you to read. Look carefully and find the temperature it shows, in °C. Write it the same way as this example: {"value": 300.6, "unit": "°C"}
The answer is {"value": 38, "unit": "°C"}
